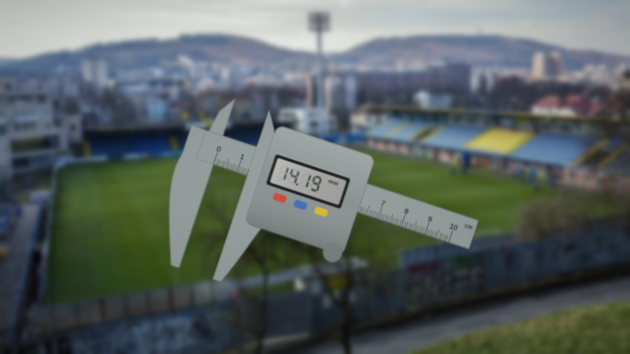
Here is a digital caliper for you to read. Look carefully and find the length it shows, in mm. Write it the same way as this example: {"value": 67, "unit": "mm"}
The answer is {"value": 14.19, "unit": "mm"}
